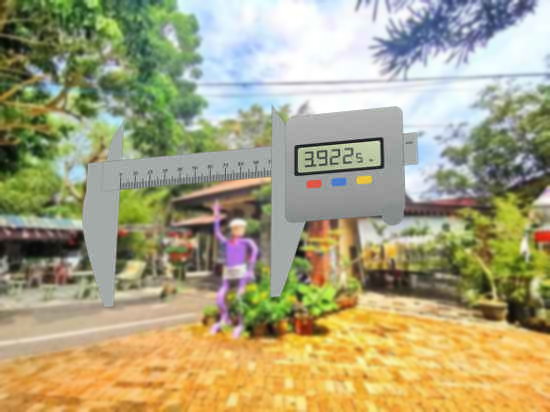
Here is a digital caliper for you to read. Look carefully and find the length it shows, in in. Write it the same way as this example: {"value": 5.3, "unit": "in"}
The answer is {"value": 3.9225, "unit": "in"}
